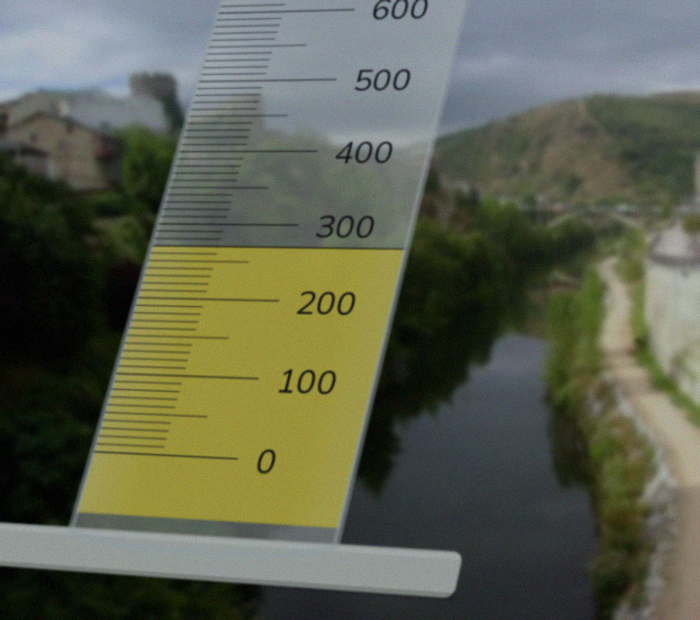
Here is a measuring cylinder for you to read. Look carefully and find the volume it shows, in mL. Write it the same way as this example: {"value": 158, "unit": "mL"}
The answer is {"value": 270, "unit": "mL"}
